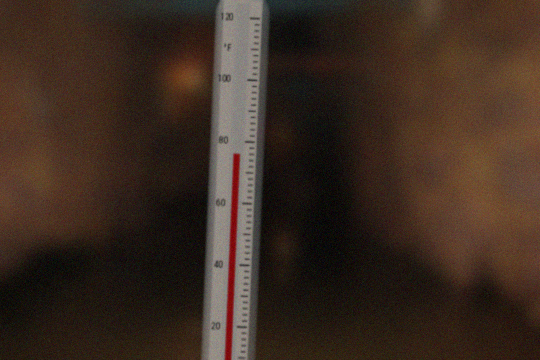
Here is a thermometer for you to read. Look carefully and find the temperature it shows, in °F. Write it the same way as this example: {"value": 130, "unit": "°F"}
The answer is {"value": 76, "unit": "°F"}
